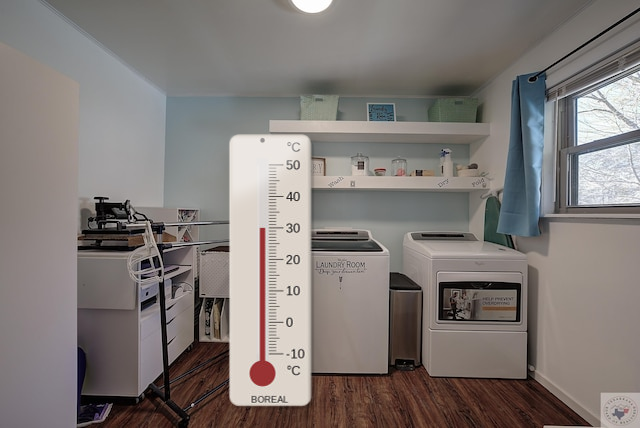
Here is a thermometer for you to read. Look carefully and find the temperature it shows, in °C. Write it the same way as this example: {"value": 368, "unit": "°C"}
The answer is {"value": 30, "unit": "°C"}
